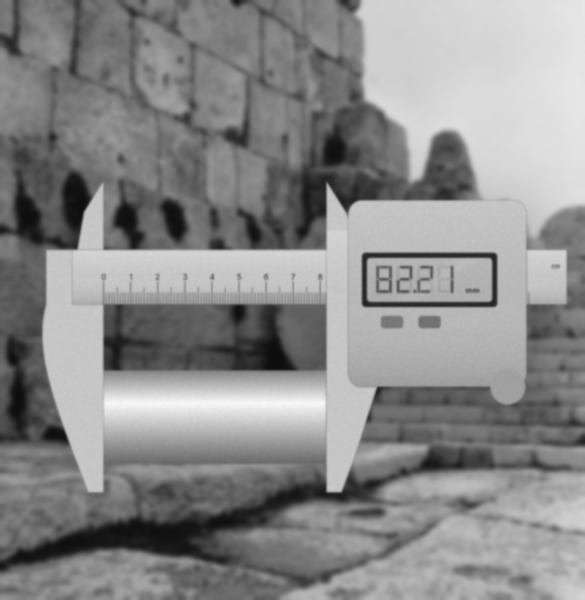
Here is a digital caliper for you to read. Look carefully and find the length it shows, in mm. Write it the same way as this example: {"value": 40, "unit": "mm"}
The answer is {"value": 82.21, "unit": "mm"}
